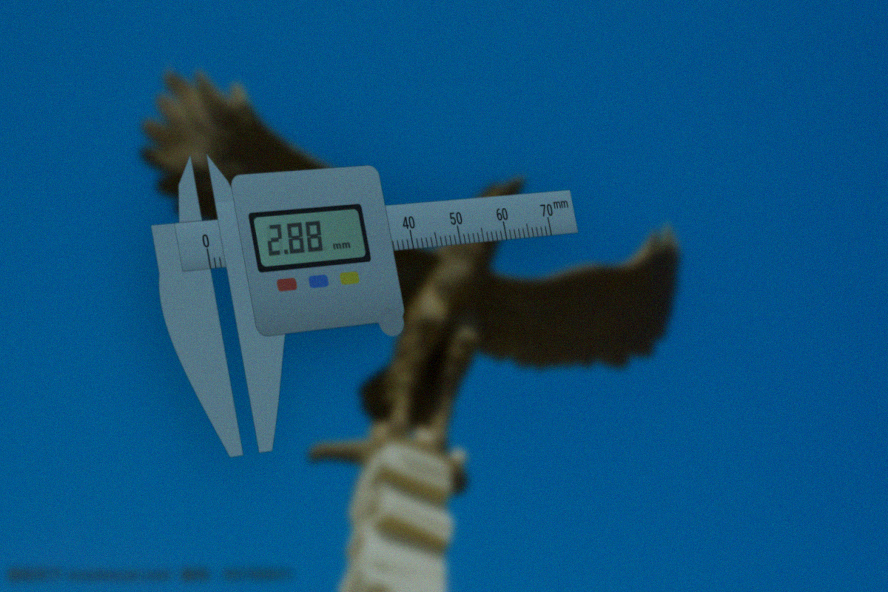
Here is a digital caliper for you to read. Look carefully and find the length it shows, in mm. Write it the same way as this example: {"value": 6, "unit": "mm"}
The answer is {"value": 2.88, "unit": "mm"}
